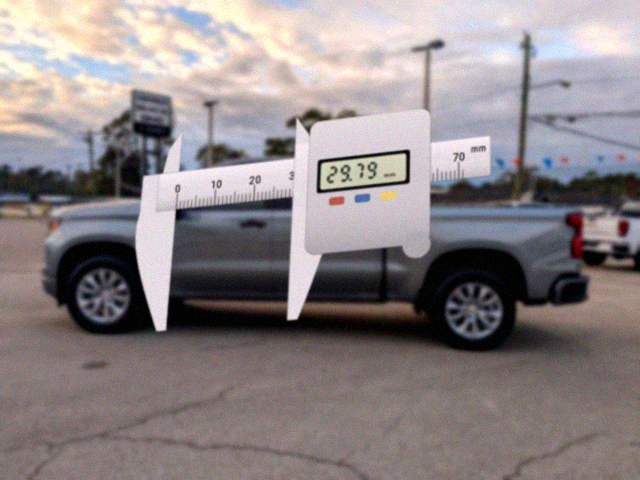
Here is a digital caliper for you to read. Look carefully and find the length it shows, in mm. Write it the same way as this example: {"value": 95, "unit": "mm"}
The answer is {"value": 29.79, "unit": "mm"}
